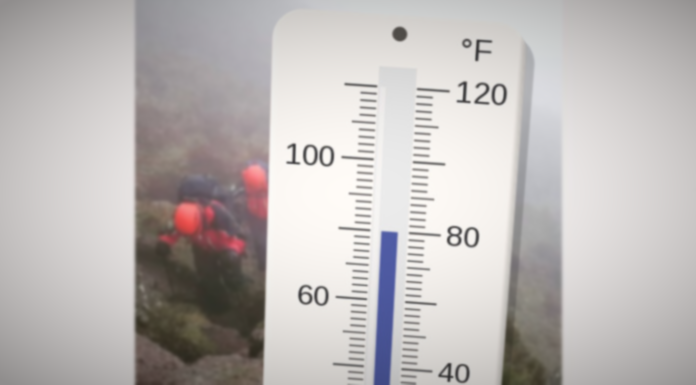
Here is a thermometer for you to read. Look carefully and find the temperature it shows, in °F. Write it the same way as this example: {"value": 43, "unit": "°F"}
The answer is {"value": 80, "unit": "°F"}
